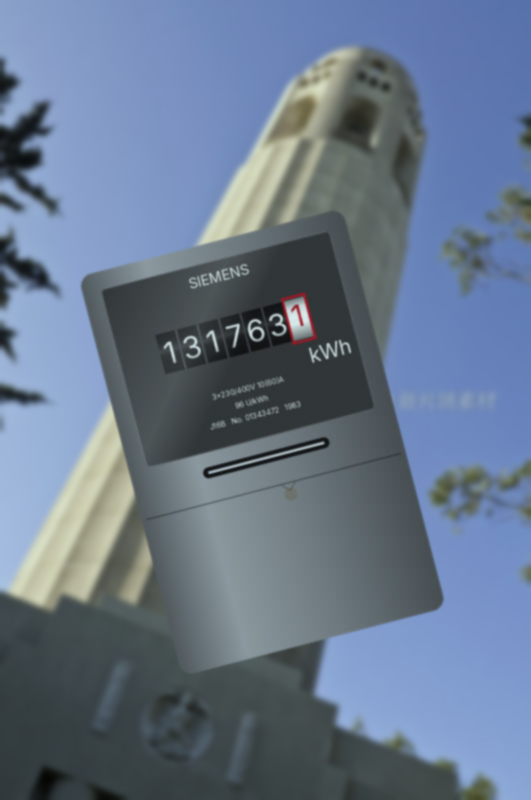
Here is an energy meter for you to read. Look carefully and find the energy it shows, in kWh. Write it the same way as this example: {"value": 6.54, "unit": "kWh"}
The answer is {"value": 131763.1, "unit": "kWh"}
